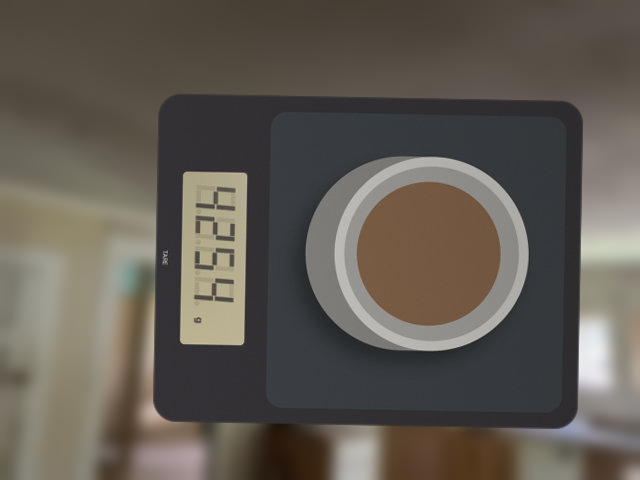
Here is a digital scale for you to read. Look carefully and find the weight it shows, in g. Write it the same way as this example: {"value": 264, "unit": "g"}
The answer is {"value": 4254, "unit": "g"}
